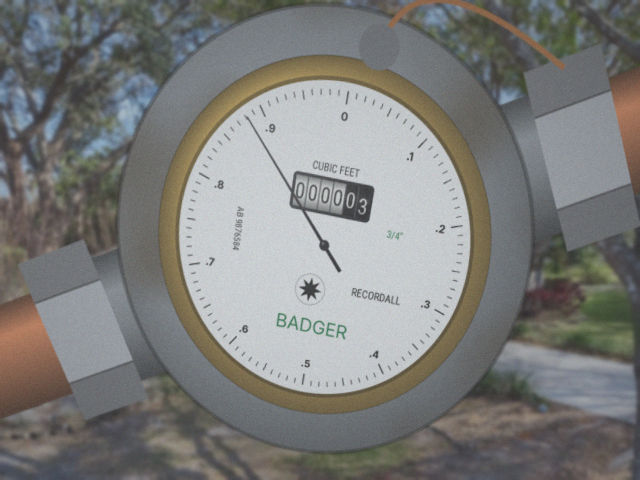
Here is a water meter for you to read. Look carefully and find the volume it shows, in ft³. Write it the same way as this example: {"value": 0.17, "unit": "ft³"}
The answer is {"value": 2.88, "unit": "ft³"}
